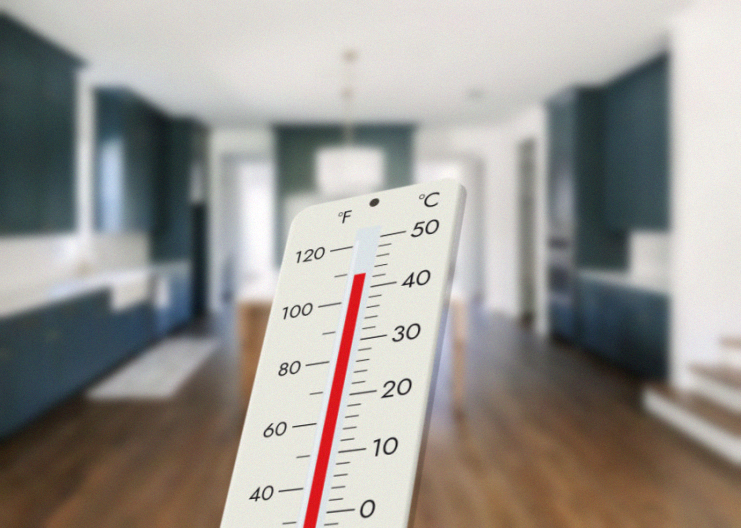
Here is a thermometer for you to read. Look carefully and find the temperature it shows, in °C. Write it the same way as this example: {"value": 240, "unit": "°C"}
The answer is {"value": 43, "unit": "°C"}
